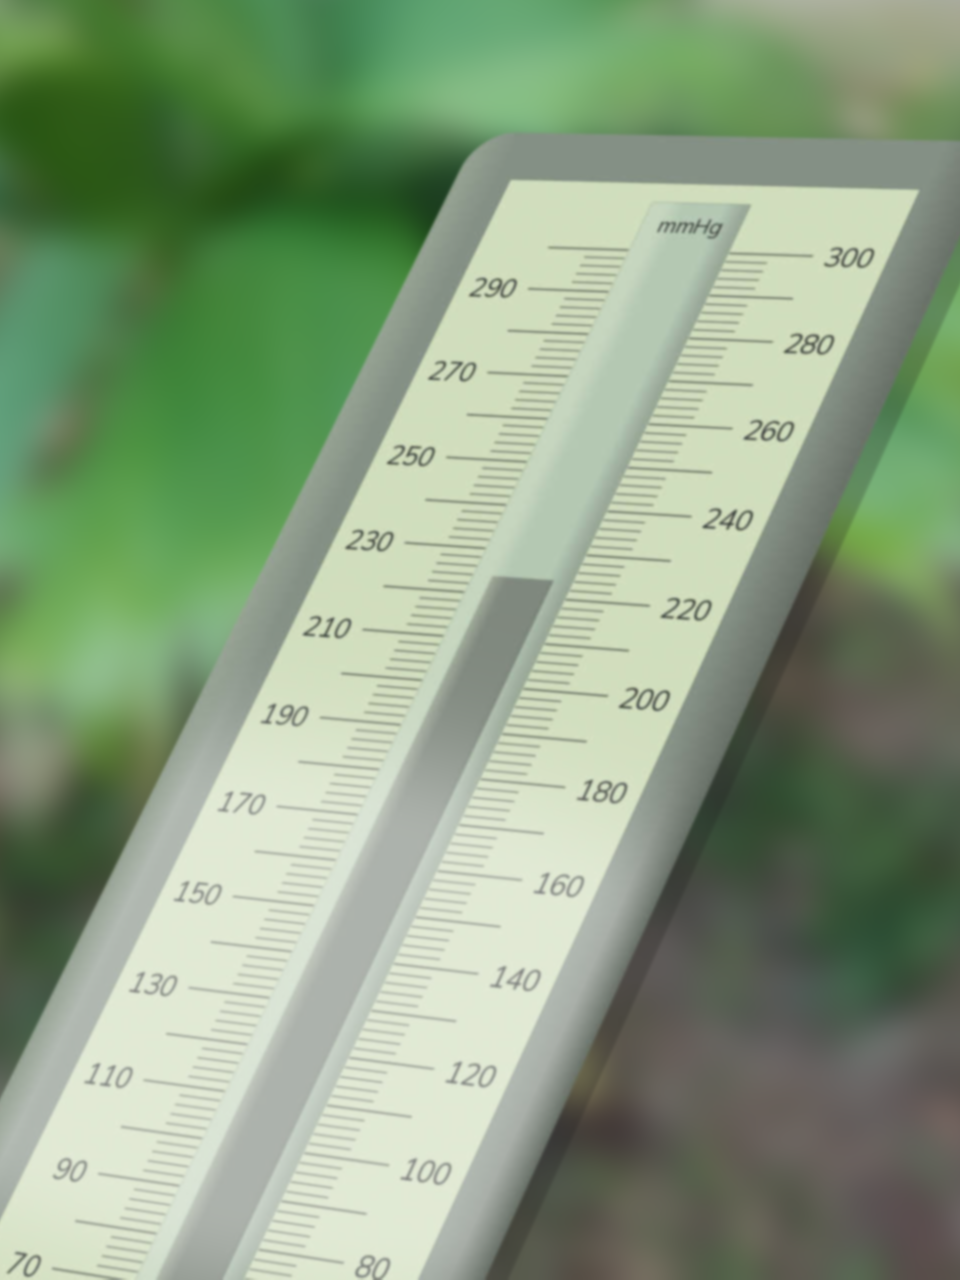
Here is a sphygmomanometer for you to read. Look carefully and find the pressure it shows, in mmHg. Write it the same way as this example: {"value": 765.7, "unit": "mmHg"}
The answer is {"value": 224, "unit": "mmHg"}
